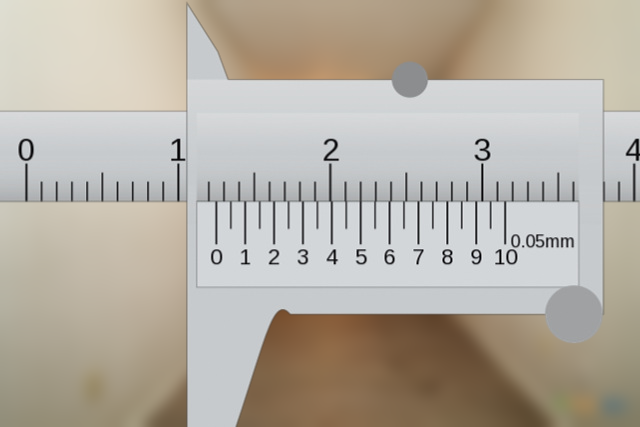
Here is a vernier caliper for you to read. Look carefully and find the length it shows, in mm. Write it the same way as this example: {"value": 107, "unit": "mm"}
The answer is {"value": 12.5, "unit": "mm"}
